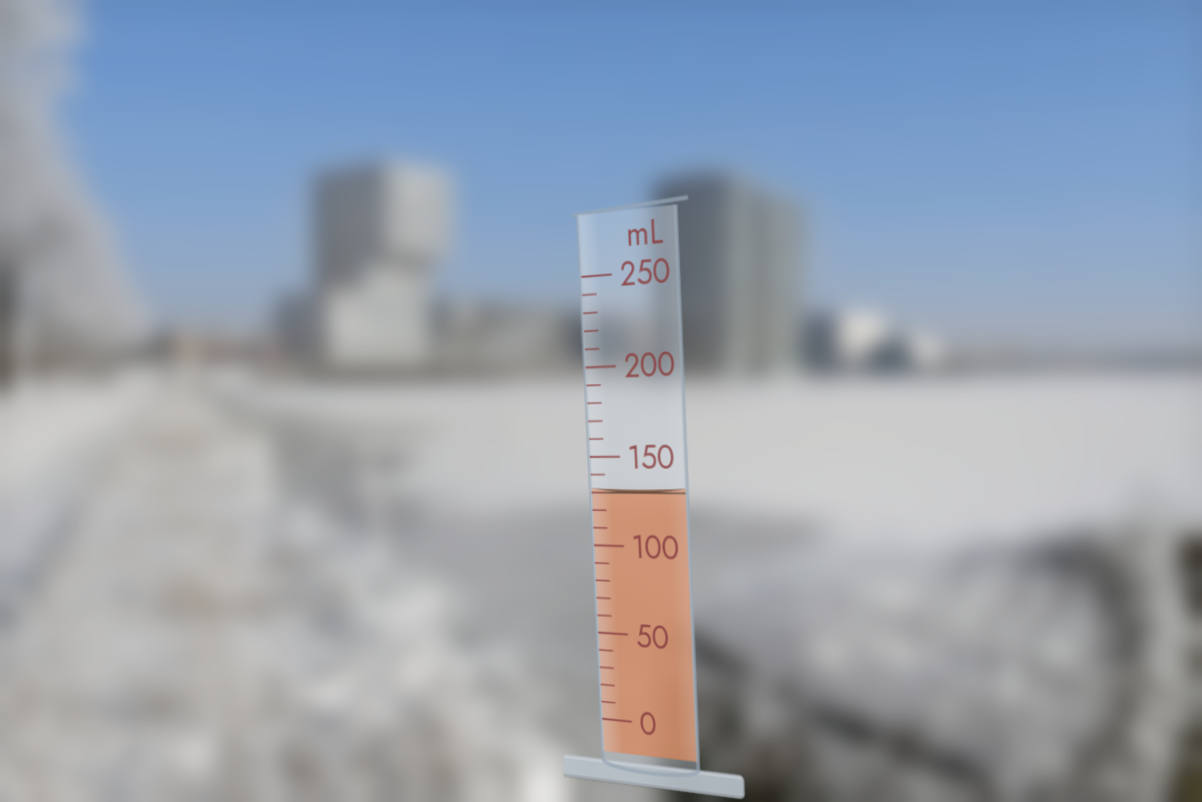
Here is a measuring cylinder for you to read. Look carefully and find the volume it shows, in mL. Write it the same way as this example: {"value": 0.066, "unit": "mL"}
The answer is {"value": 130, "unit": "mL"}
